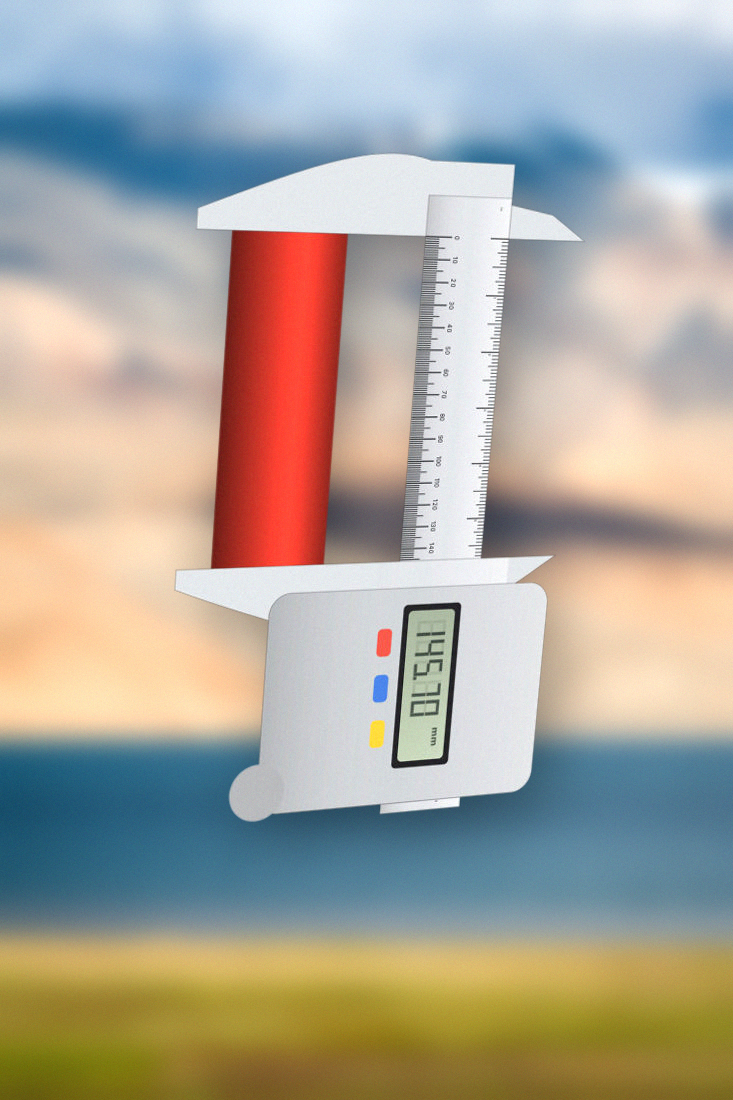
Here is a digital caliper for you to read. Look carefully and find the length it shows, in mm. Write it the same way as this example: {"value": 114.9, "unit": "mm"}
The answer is {"value": 145.70, "unit": "mm"}
